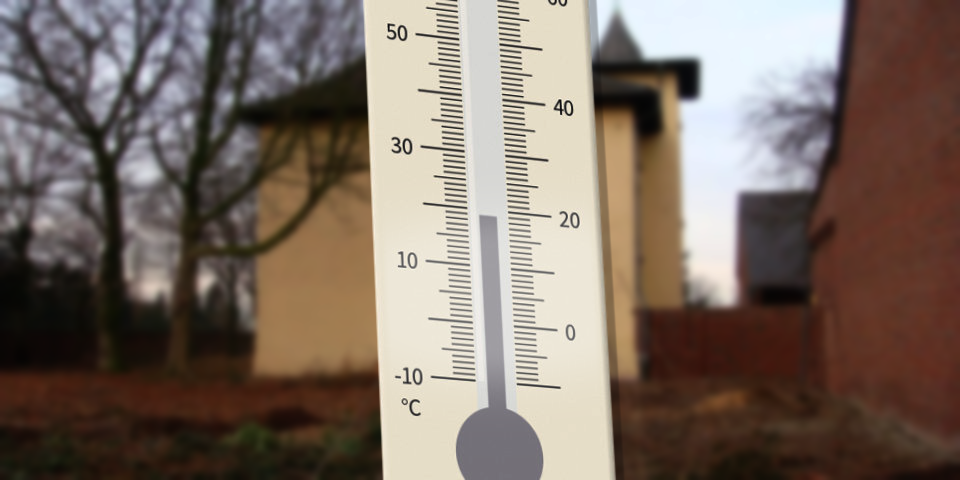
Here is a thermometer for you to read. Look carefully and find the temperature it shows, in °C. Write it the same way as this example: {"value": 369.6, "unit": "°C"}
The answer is {"value": 19, "unit": "°C"}
